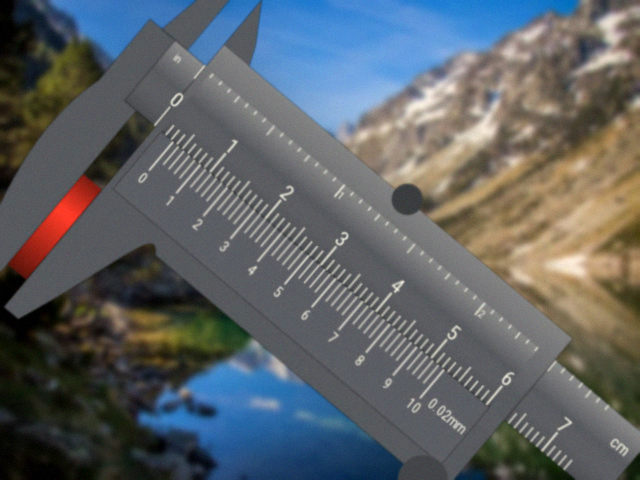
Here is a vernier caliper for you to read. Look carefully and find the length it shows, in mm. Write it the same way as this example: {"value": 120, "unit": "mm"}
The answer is {"value": 3.4, "unit": "mm"}
